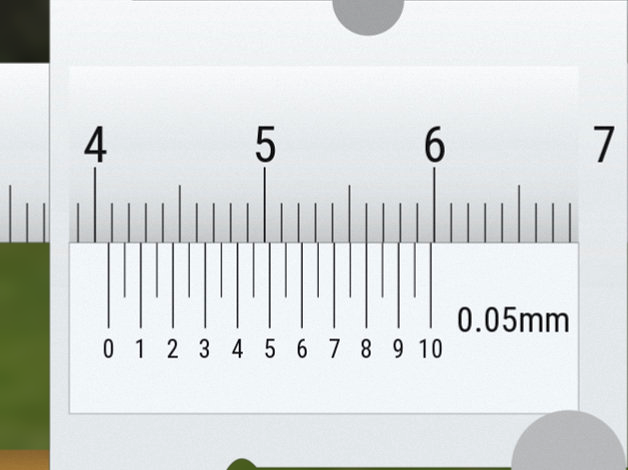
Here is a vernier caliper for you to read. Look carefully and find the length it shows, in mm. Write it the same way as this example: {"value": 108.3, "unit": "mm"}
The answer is {"value": 40.8, "unit": "mm"}
